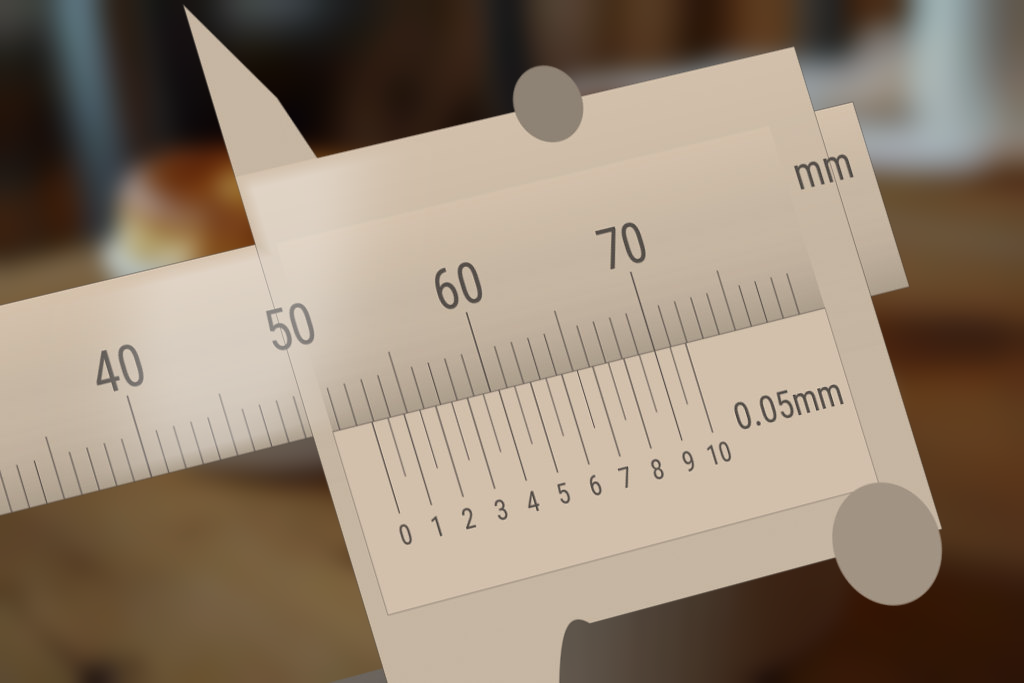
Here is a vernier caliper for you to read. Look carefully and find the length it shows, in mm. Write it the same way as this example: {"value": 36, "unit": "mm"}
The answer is {"value": 52.9, "unit": "mm"}
